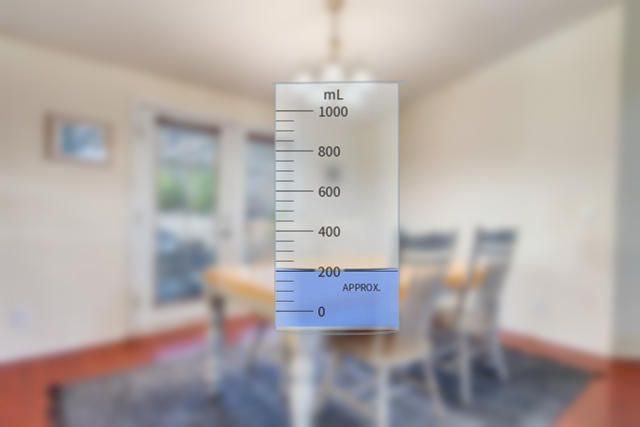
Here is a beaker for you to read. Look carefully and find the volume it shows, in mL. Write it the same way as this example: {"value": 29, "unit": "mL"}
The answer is {"value": 200, "unit": "mL"}
